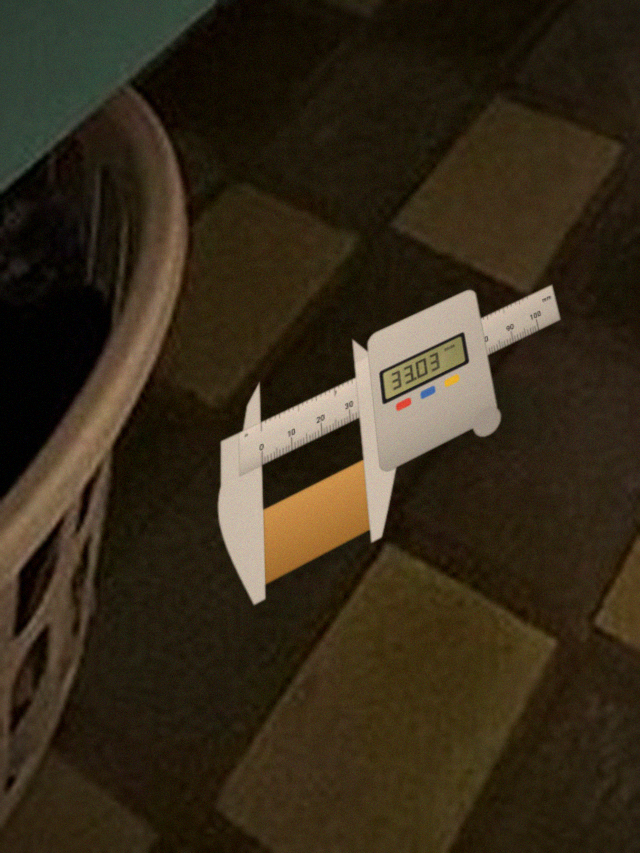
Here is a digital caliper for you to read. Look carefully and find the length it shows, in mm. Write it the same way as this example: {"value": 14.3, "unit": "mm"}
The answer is {"value": 33.03, "unit": "mm"}
